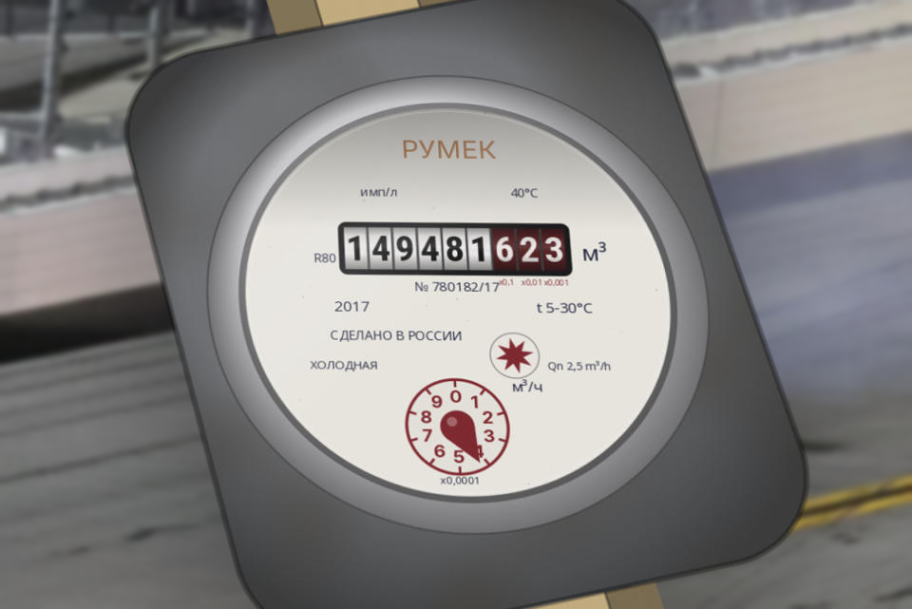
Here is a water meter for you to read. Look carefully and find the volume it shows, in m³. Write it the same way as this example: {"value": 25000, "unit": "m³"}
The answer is {"value": 149481.6234, "unit": "m³"}
